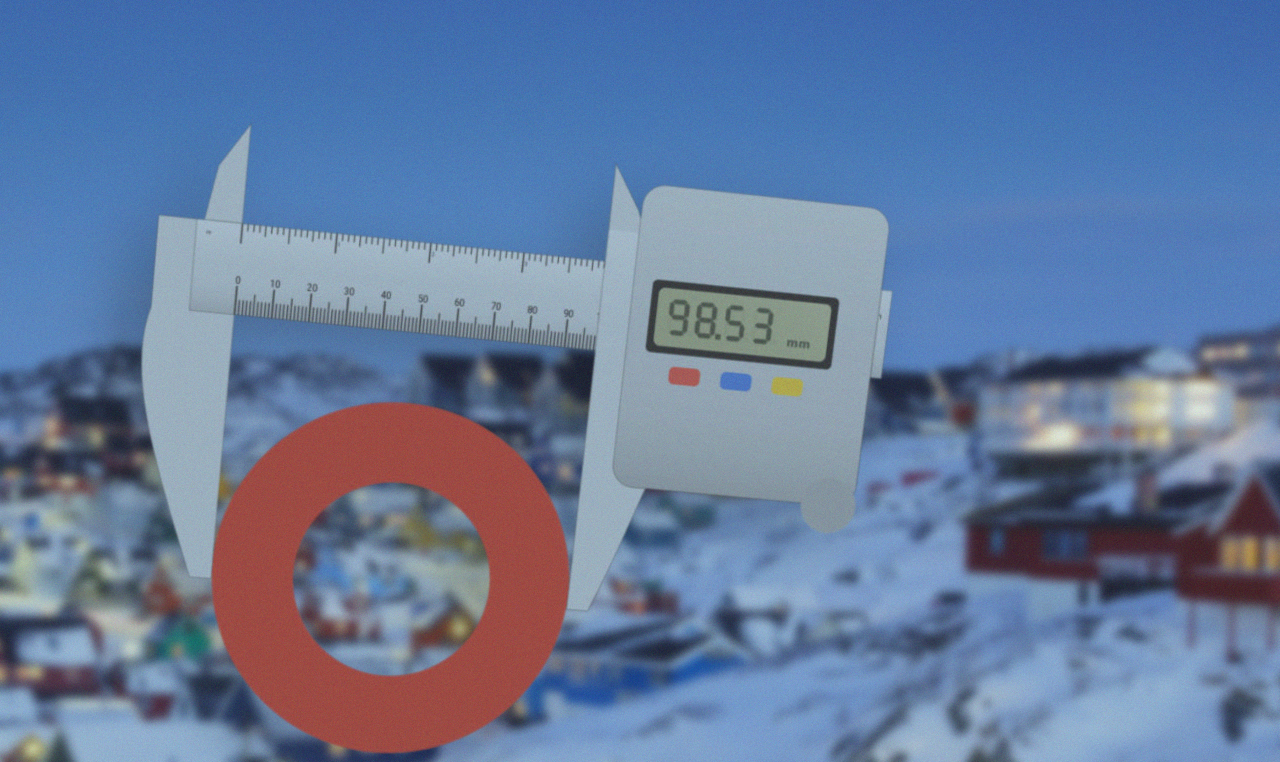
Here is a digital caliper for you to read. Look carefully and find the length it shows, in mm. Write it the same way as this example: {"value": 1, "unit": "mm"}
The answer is {"value": 98.53, "unit": "mm"}
